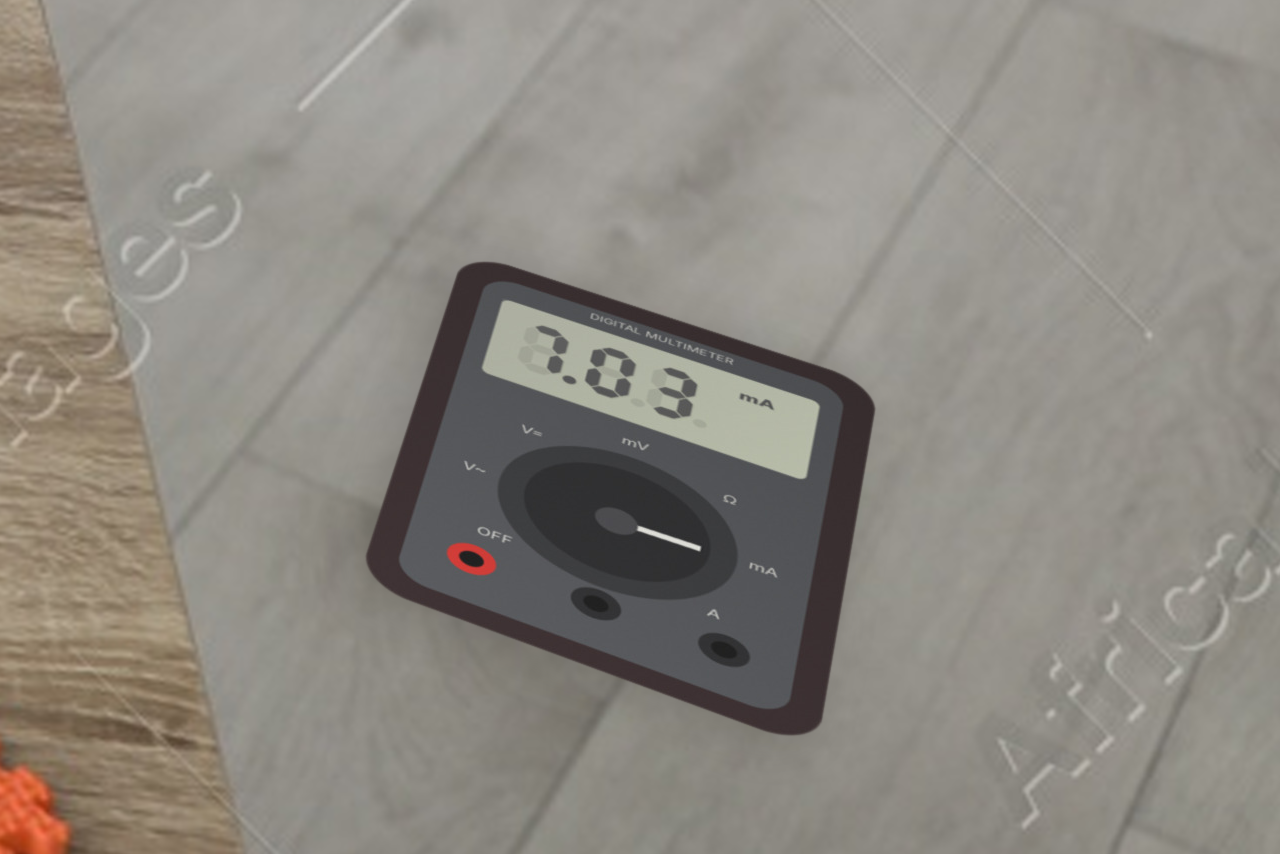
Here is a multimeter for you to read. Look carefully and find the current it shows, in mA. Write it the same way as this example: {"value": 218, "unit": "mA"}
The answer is {"value": 7.03, "unit": "mA"}
